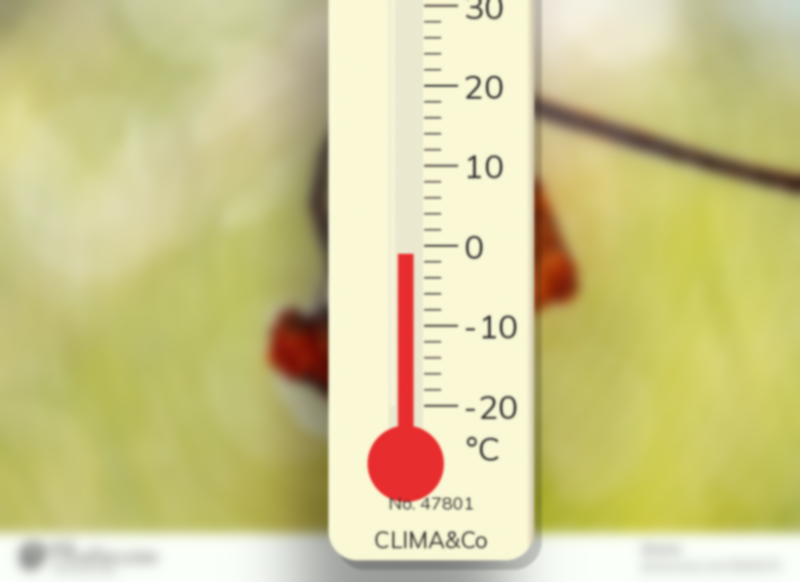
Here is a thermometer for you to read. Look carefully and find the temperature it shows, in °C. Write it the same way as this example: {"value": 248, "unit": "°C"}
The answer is {"value": -1, "unit": "°C"}
